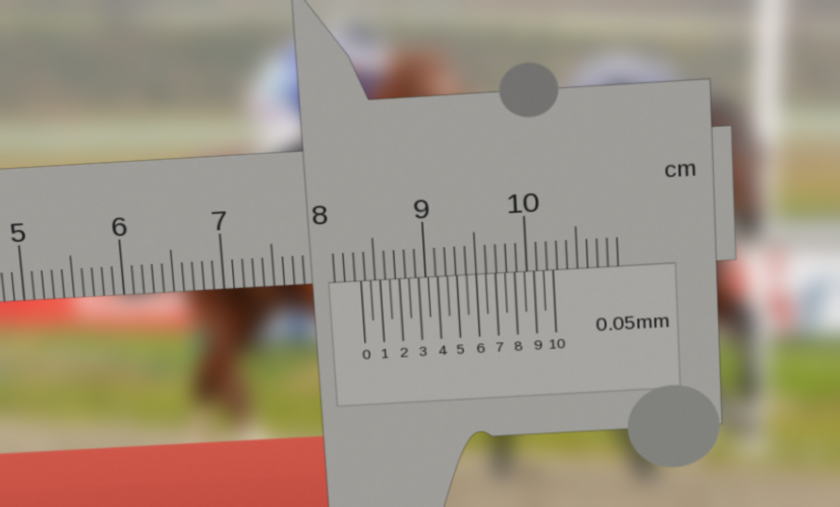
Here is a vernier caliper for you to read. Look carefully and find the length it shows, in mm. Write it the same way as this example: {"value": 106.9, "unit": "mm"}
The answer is {"value": 83.6, "unit": "mm"}
